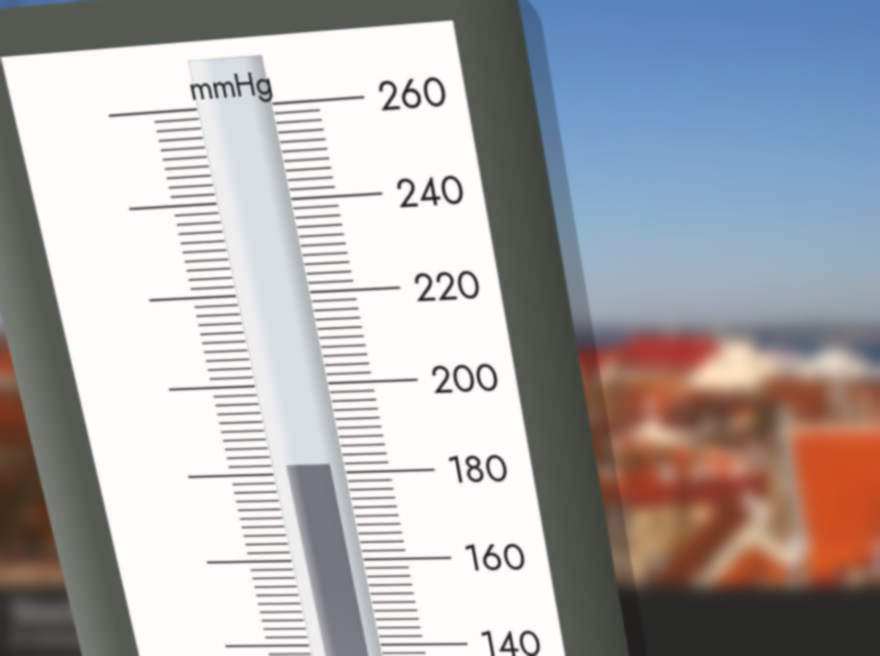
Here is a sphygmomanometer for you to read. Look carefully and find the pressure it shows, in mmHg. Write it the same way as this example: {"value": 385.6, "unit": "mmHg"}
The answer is {"value": 182, "unit": "mmHg"}
